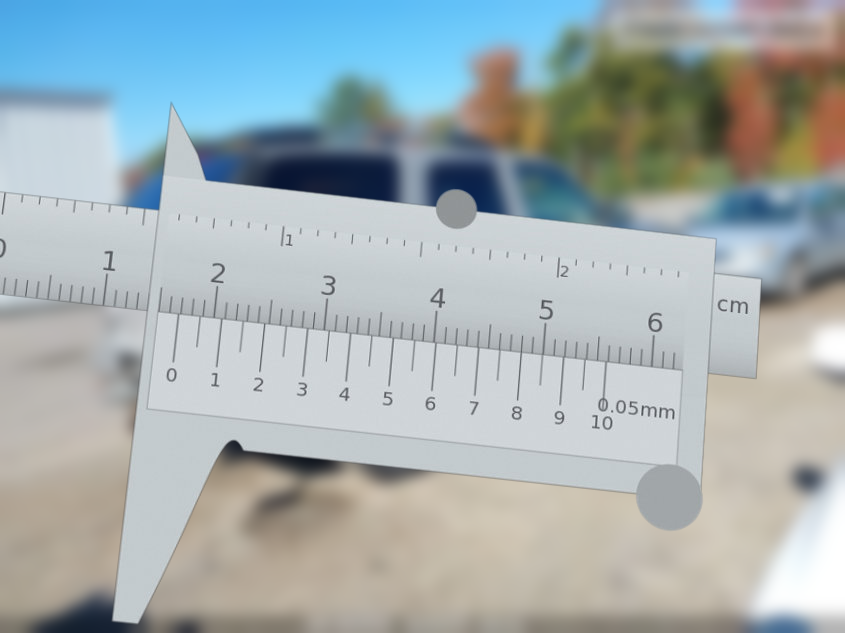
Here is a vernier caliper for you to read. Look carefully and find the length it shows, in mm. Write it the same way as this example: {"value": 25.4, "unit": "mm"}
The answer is {"value": 16.8, "unit": "mm"}
